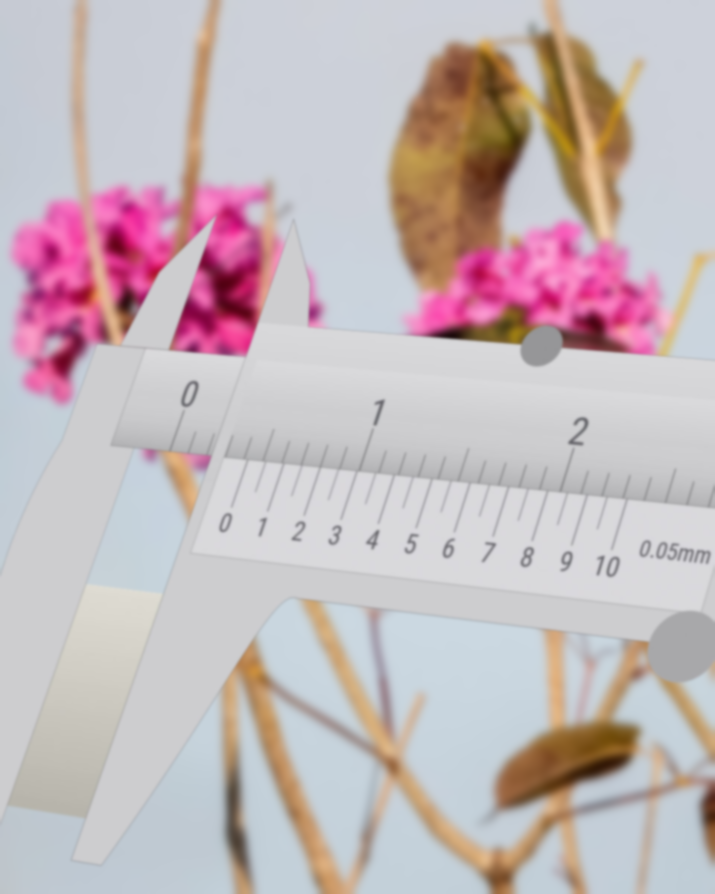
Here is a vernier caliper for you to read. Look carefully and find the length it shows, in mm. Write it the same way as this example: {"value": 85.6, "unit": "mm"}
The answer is {"value": 4.2, "unit": "mm"}
